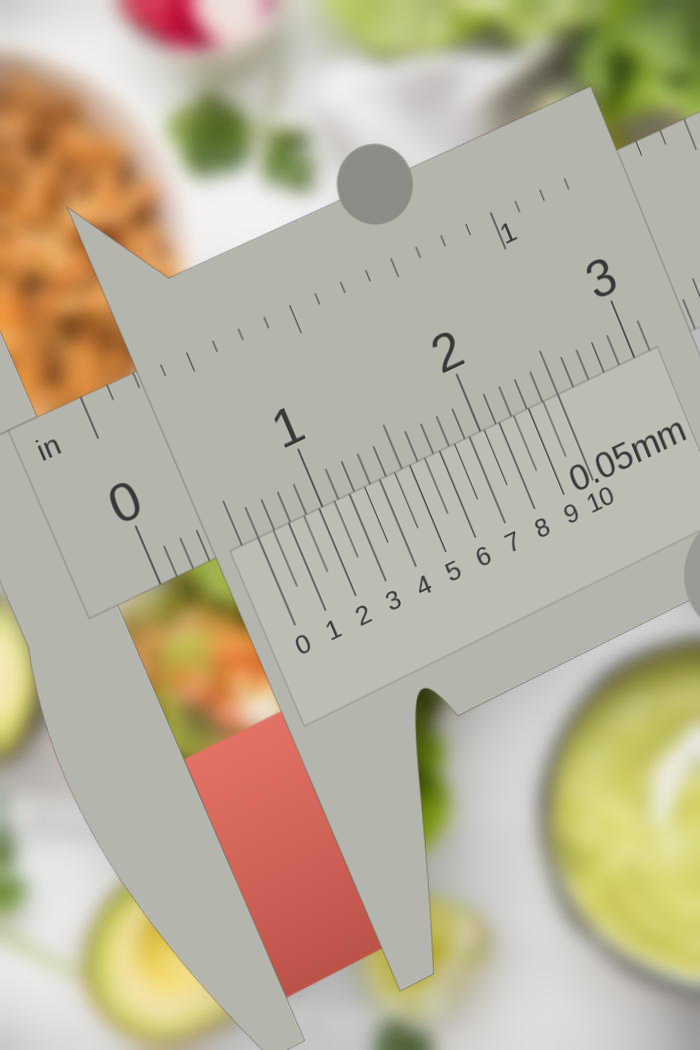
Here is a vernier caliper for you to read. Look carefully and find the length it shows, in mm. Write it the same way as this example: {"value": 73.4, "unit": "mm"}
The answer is {"value": 6.0, "unit": "mm"}
